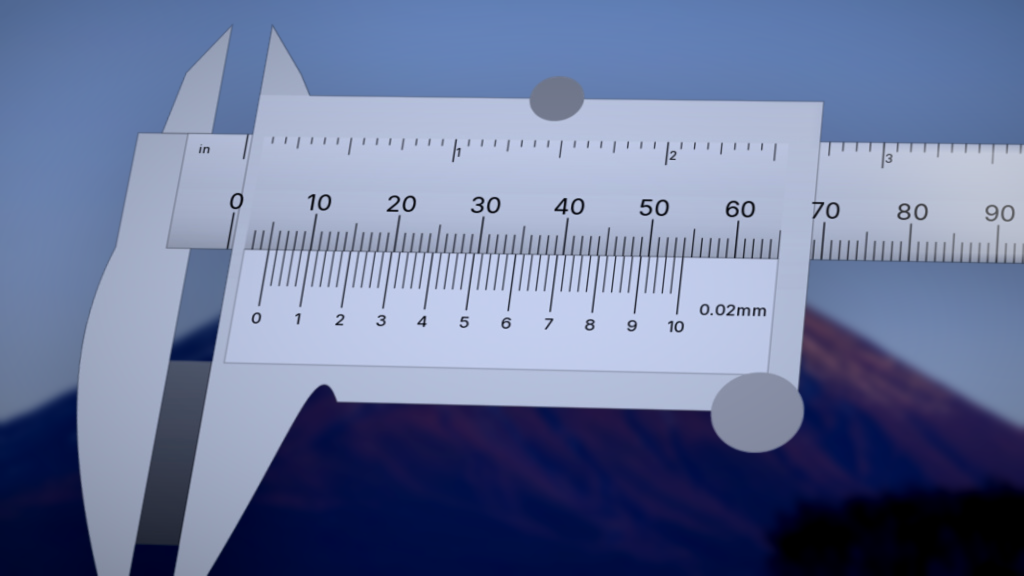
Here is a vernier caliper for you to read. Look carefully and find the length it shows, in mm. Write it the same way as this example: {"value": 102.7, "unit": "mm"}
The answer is {"value": 5.0, "unit": "mm"}
